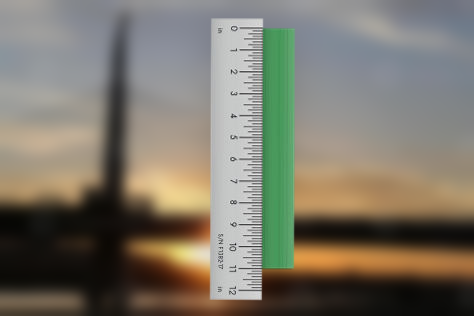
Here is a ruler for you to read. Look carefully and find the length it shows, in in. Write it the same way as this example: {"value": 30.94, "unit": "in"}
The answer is {"value": 11, "unit": "in"}
